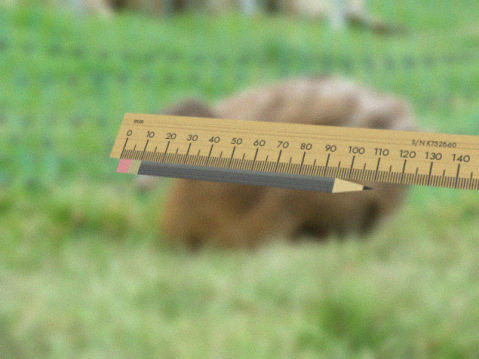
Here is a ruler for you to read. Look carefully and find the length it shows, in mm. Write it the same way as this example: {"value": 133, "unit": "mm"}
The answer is {"value": 110, "unit": "mm"}
